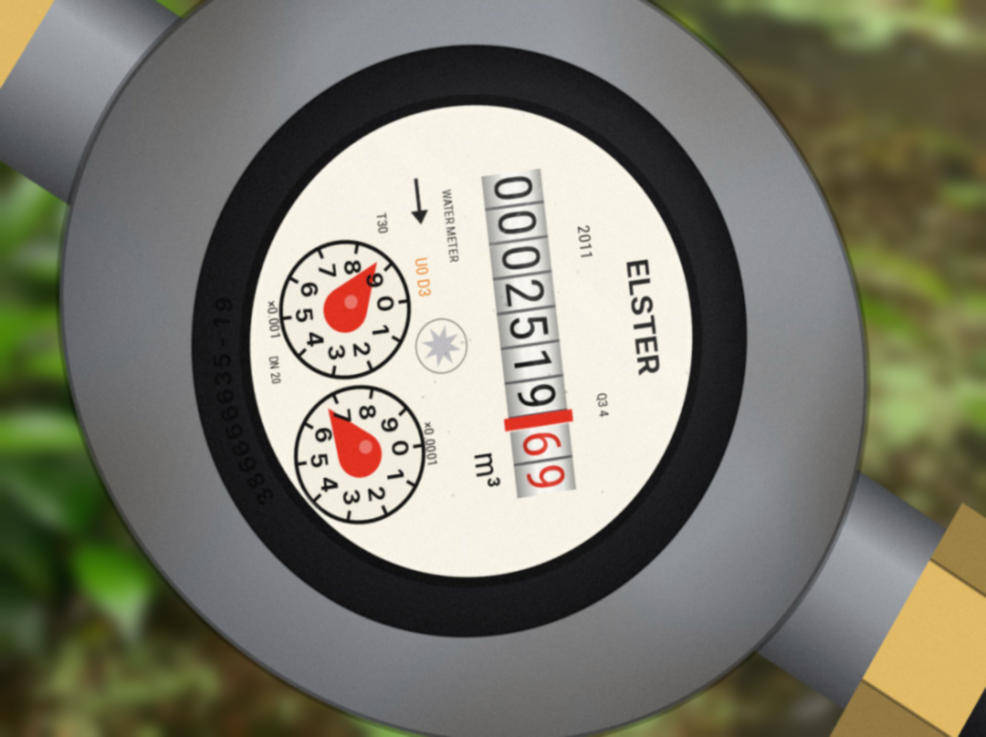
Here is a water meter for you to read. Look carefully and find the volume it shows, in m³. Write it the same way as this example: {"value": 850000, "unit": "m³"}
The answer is {"value": 2519.6986, "unit": "m³"}
